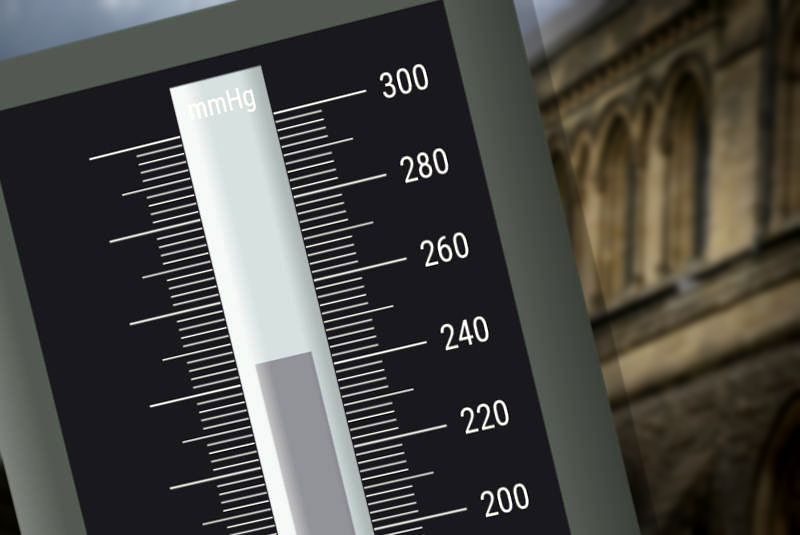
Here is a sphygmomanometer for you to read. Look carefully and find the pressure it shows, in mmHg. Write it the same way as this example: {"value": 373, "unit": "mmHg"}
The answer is {"value": 244, "unit": "mmHg"}
